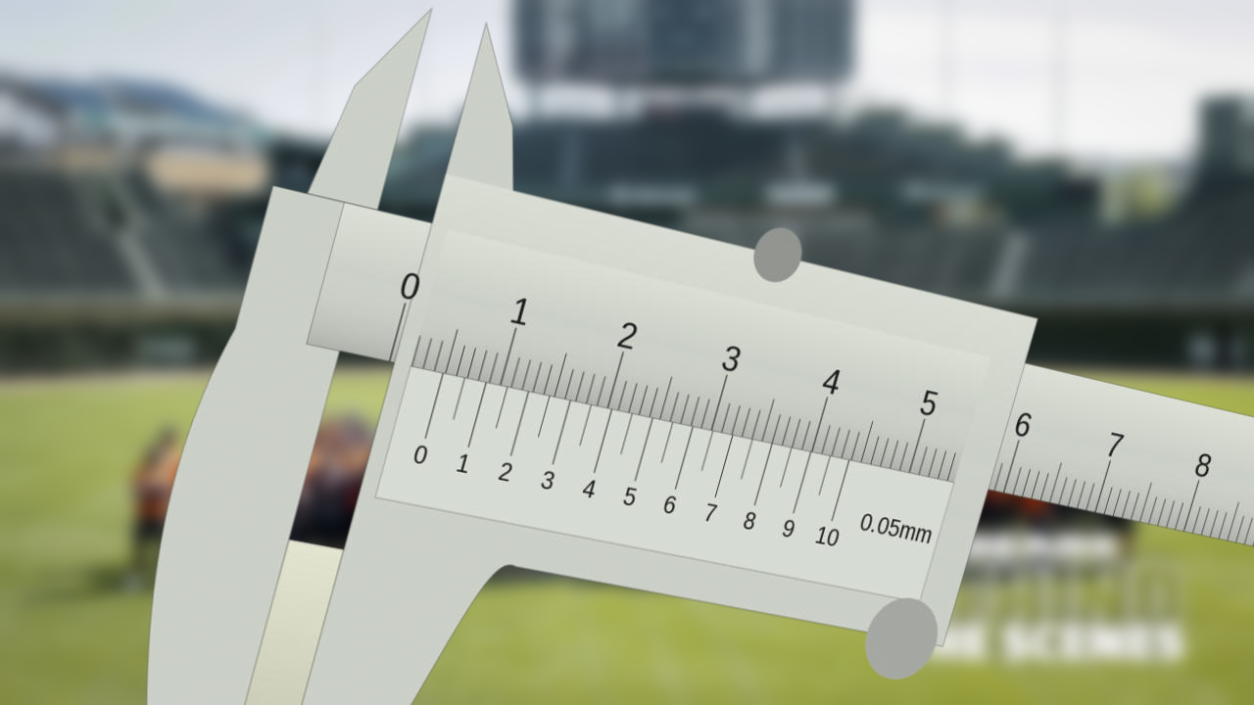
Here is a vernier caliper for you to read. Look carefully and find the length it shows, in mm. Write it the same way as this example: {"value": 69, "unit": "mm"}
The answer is {"value": 4.8, "unit": "mm"}
